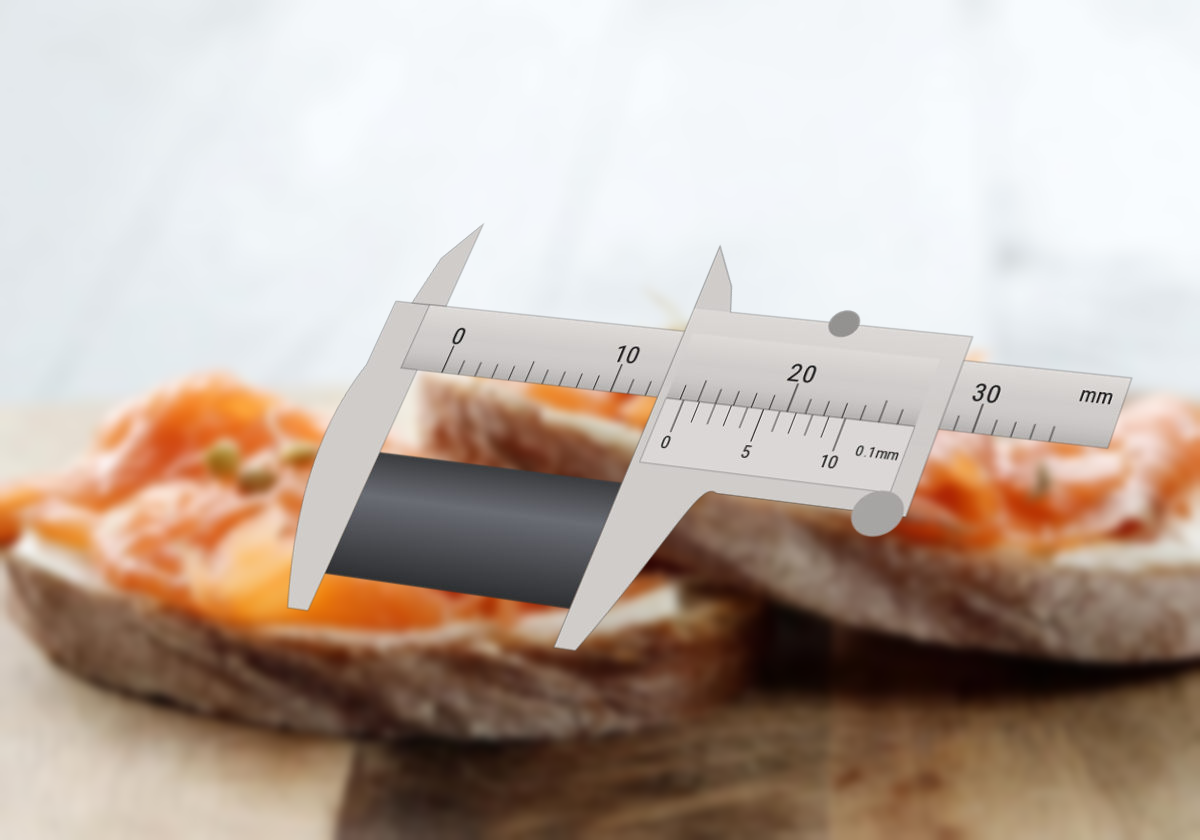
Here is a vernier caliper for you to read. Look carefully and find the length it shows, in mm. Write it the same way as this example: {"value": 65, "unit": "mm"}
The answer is {"value": 14.2, "unit": "mm"}
